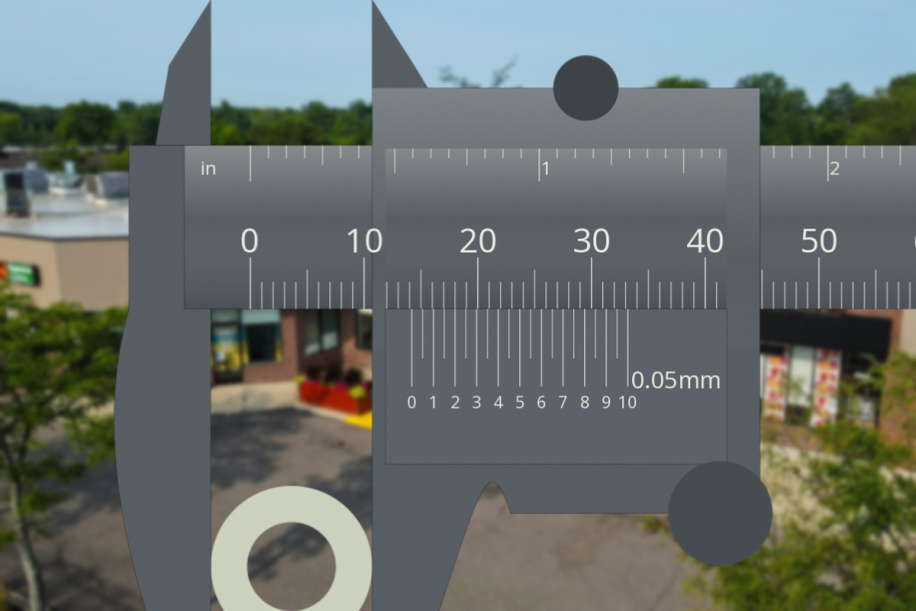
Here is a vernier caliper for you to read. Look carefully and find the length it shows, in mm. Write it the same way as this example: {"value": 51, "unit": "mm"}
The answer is {"value": 14.2, "unit": "mm"}
